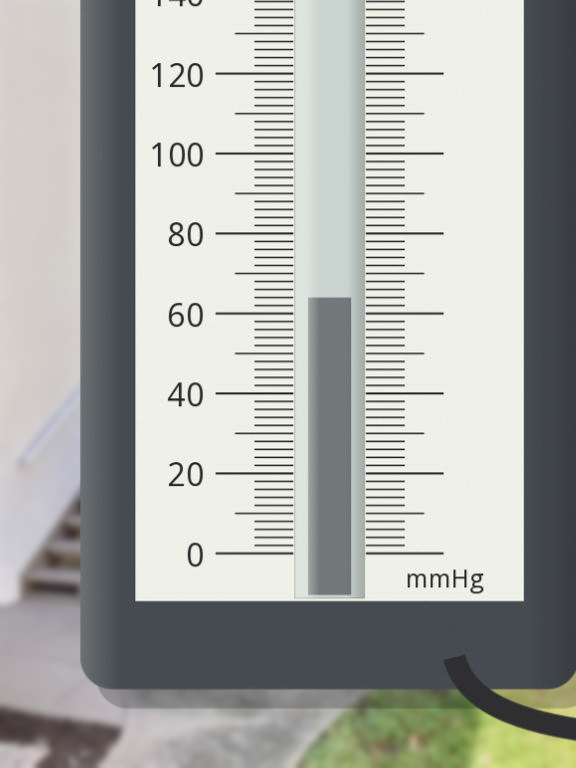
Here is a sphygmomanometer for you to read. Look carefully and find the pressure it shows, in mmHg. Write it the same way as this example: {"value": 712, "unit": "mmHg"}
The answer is {"value": 64, "unit": "mmHg"}
